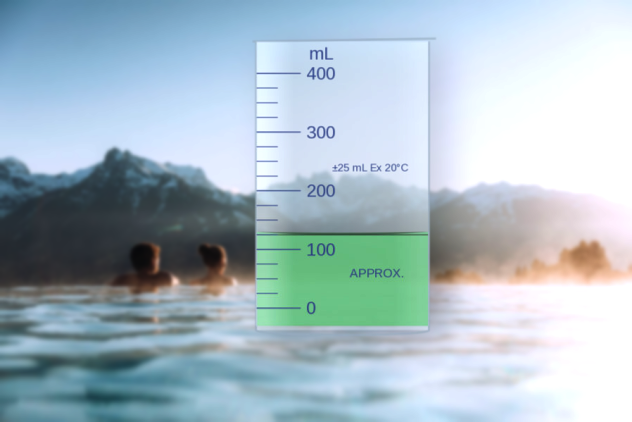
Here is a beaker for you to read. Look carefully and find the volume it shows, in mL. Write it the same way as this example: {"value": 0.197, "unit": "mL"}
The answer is {"value": 125, "unit": "mL"}
